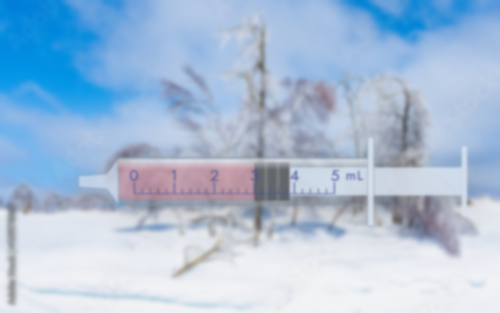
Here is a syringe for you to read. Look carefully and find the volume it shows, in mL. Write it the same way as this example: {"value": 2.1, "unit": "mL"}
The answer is {"value": 3, "unit": "mL"}
